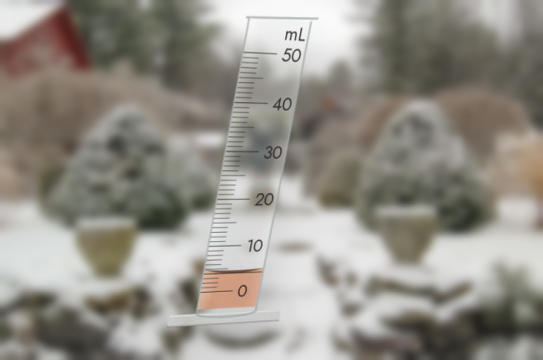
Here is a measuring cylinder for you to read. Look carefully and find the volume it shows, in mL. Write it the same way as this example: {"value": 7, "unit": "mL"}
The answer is {"value": 4, "unit": "mL"}
